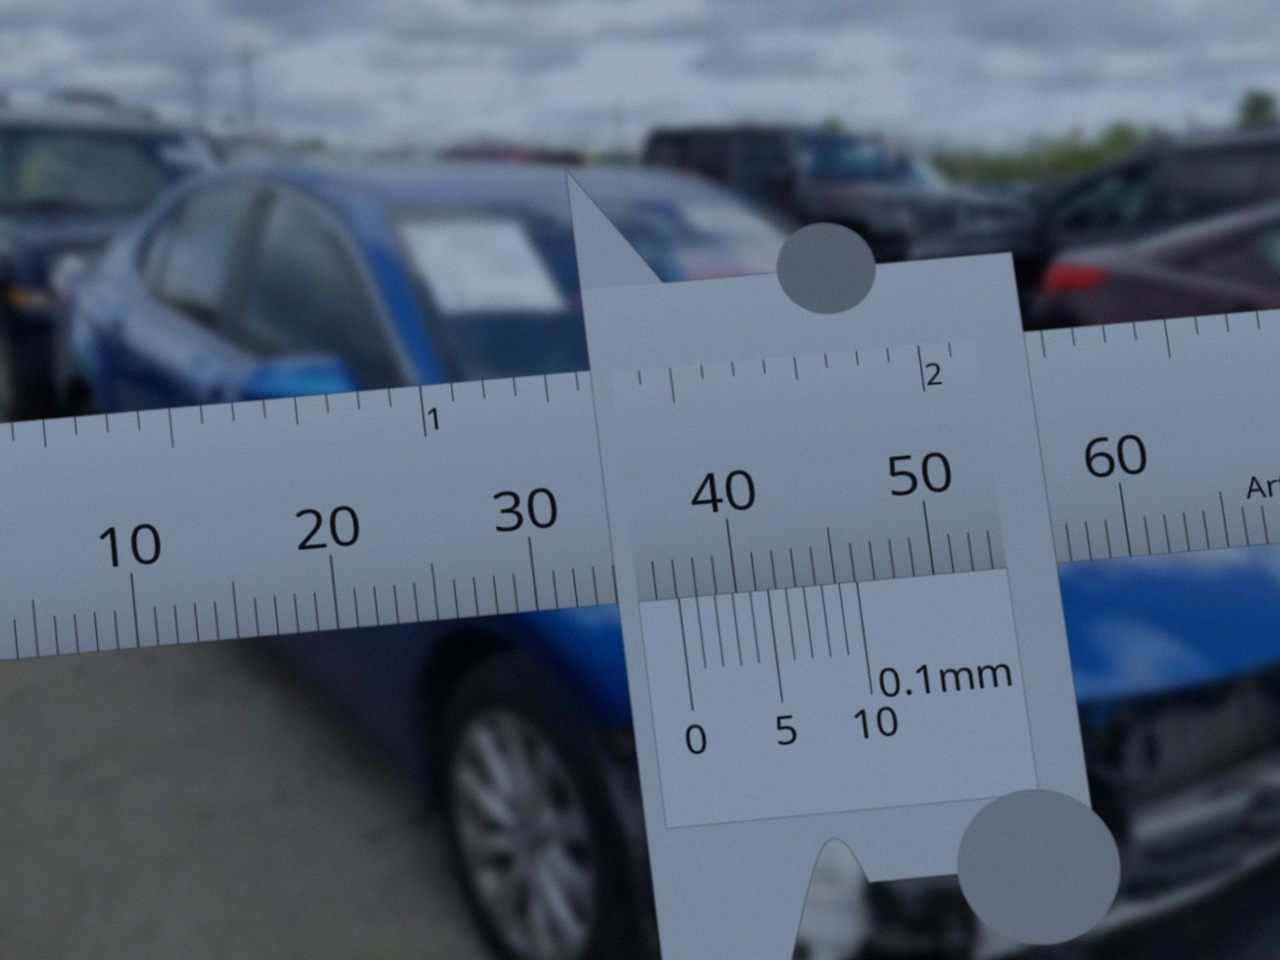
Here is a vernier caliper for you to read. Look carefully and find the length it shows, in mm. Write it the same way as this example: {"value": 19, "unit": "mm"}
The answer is {"value": 37.1, "unit": "mm"}
